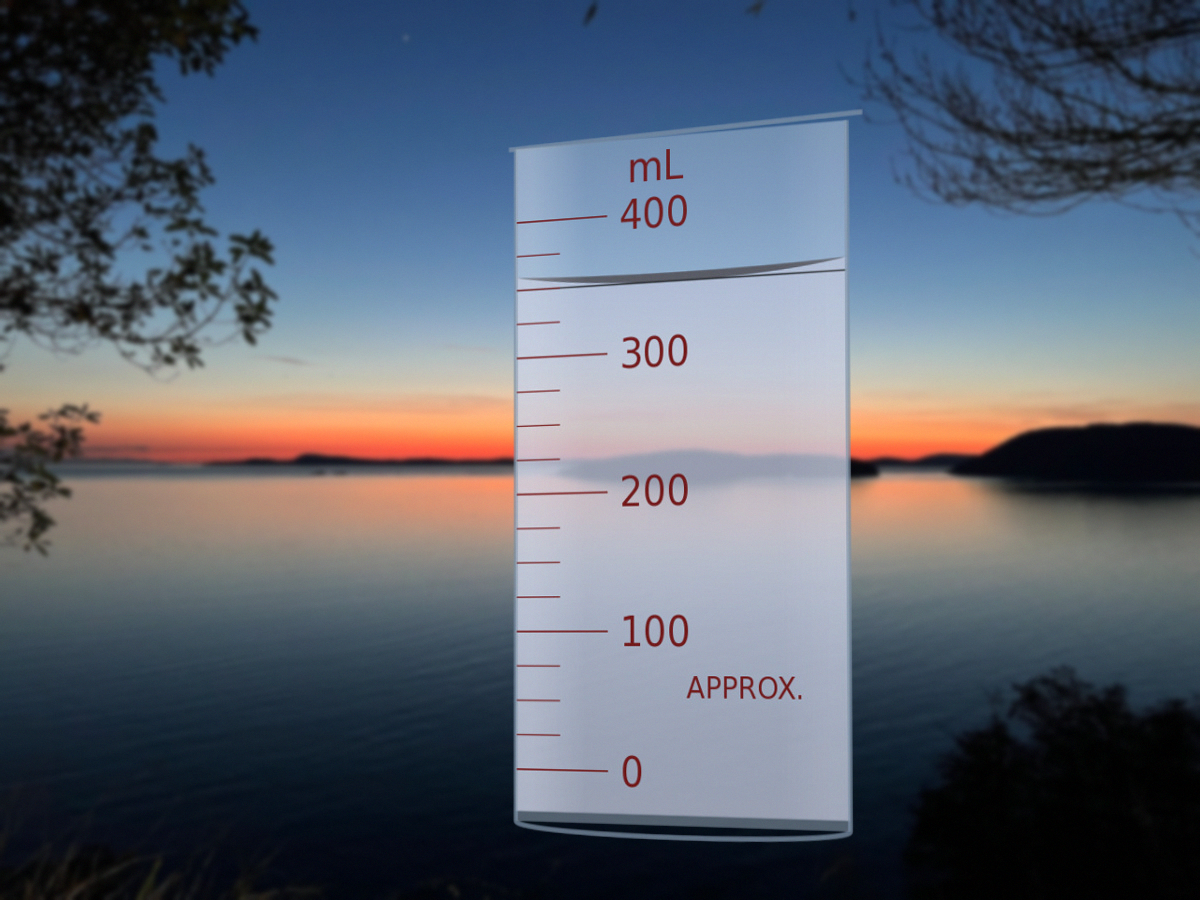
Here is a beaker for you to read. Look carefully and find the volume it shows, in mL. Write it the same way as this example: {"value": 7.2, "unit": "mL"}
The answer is {"value": 350, "unit": "mL"}
